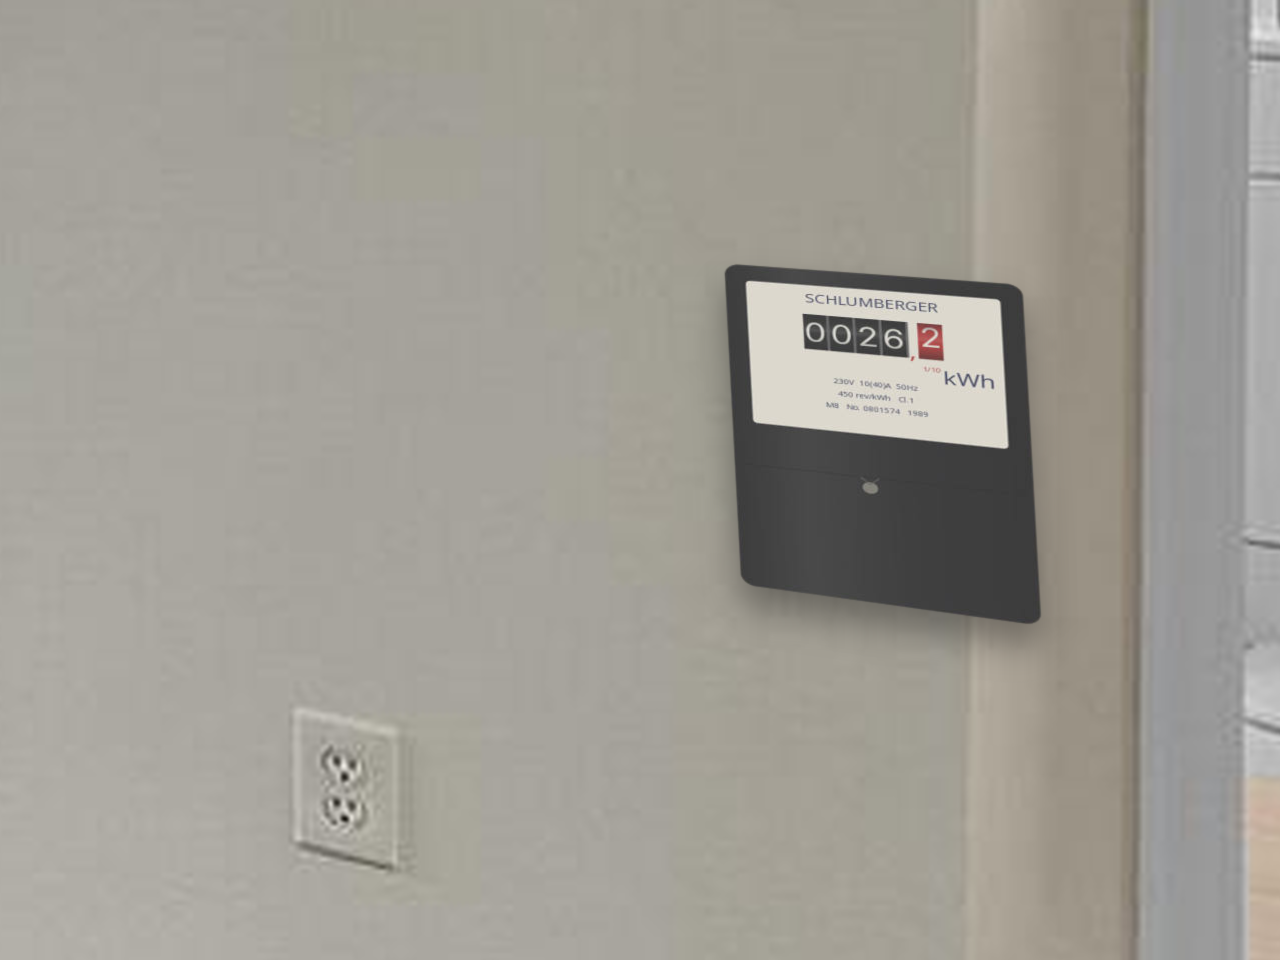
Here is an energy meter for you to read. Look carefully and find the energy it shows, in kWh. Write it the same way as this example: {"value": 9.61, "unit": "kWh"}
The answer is {"value": 26.2, "unit": "kWh"}
